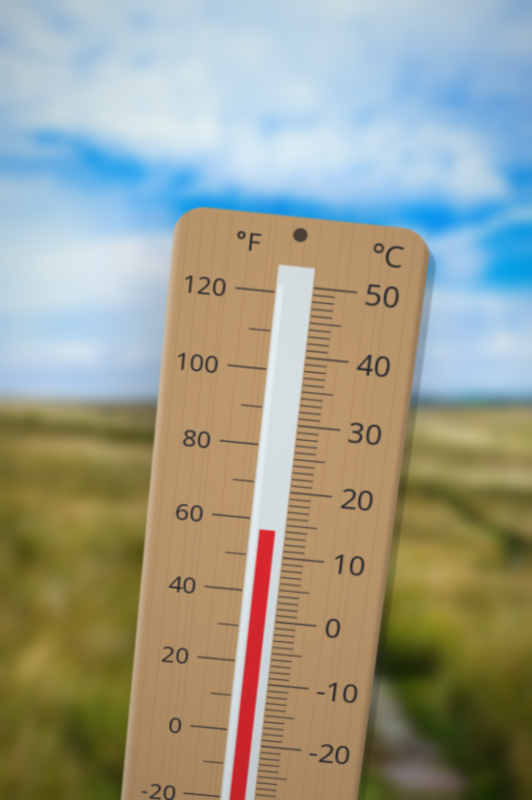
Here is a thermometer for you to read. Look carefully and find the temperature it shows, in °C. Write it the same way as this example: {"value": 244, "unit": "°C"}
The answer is {"value": 14, "unit": "°C"}
